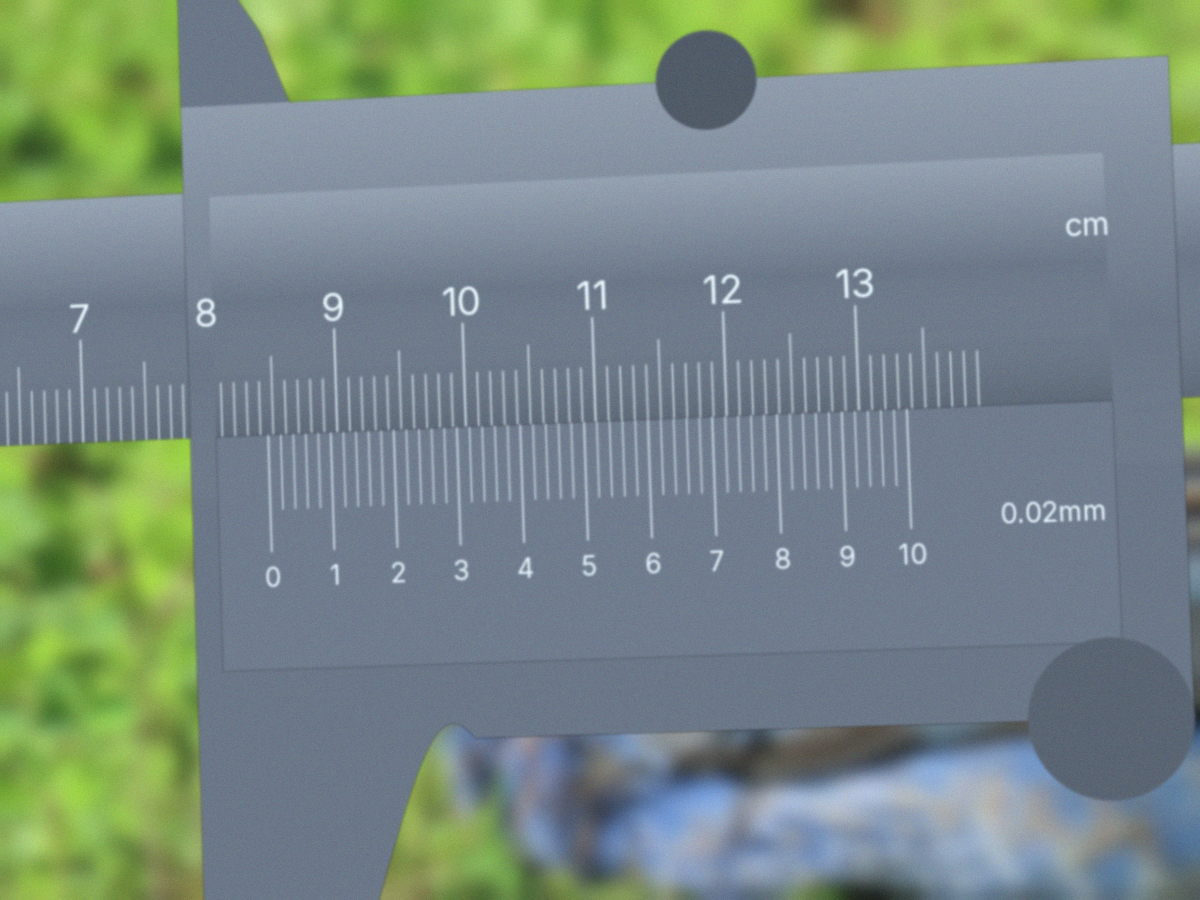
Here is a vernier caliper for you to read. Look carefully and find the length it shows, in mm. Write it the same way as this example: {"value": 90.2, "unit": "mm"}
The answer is {"value": 84.6, "unit": "mm"}
